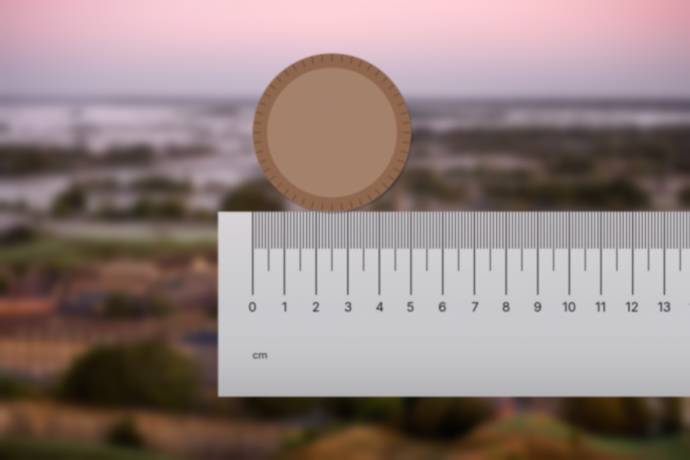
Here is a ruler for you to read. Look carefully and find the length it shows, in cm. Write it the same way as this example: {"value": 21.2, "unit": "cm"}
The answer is {"value": 5, "unit": "cm"}
